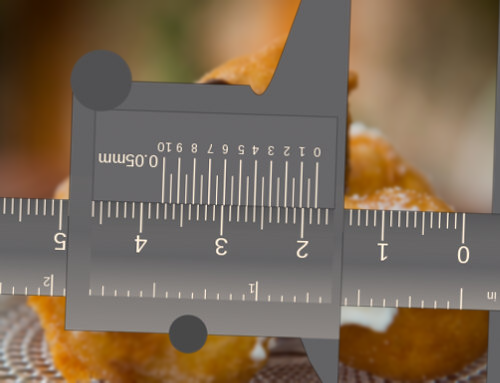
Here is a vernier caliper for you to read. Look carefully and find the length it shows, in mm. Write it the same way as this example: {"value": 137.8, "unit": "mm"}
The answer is {"value": 18.4, "unit": "mm"}
